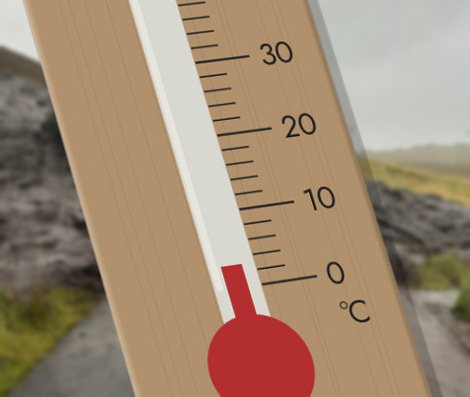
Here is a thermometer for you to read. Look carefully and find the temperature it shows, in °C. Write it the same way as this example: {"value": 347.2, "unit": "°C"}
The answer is {"value": 3, "unit": "°C"}
